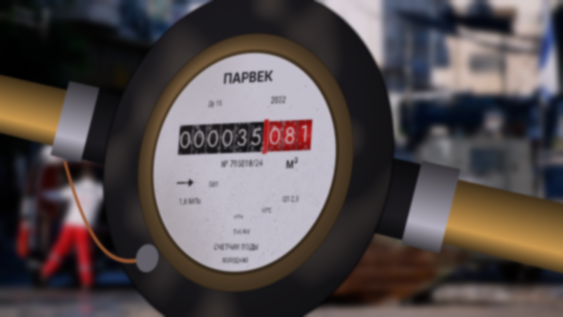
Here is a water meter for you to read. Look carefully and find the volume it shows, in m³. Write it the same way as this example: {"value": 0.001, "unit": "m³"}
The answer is {"value": 35.081, "unit": "m³"}
